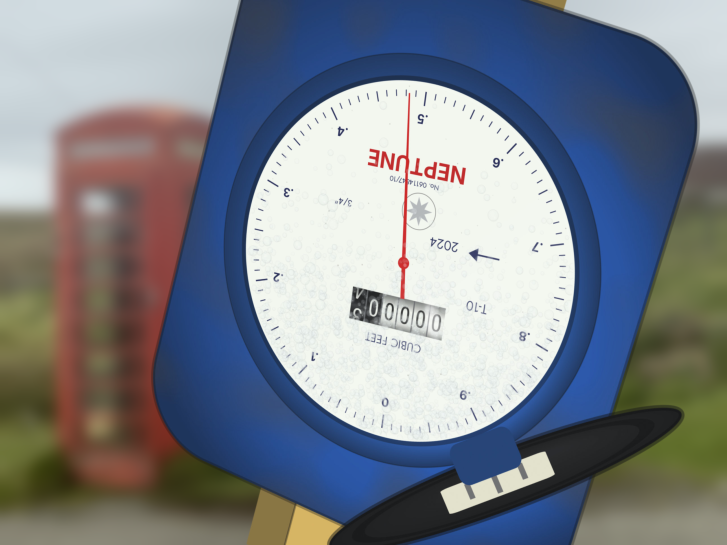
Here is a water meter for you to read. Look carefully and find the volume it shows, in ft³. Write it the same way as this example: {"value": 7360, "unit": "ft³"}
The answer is {"value": 3.48, "unit": "ft³"}
